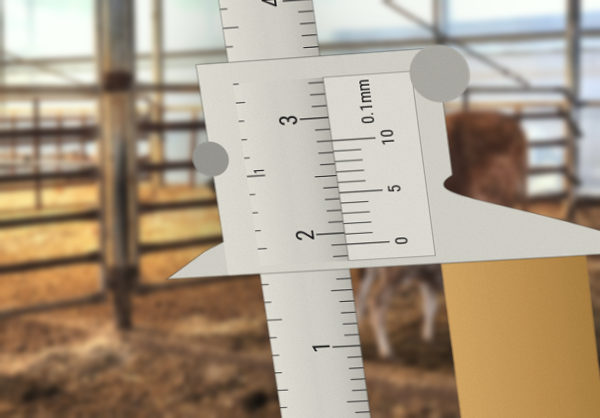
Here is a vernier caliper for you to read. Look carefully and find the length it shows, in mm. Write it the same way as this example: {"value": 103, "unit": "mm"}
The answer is {"value": 19.0, "unit": "mm"}
